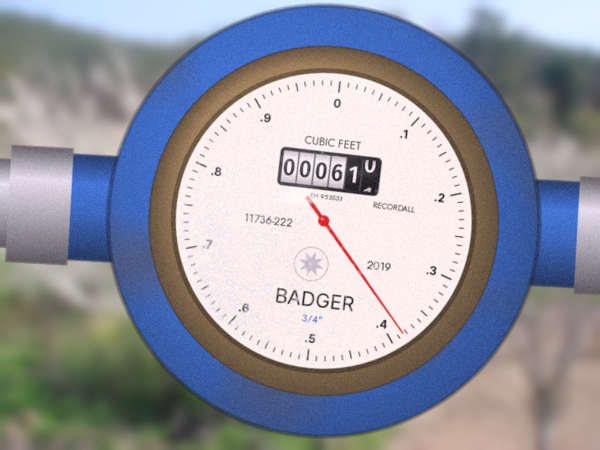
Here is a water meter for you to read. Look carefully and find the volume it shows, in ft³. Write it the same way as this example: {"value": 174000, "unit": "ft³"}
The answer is {"value": 610.38, "unit": "ft³"}
